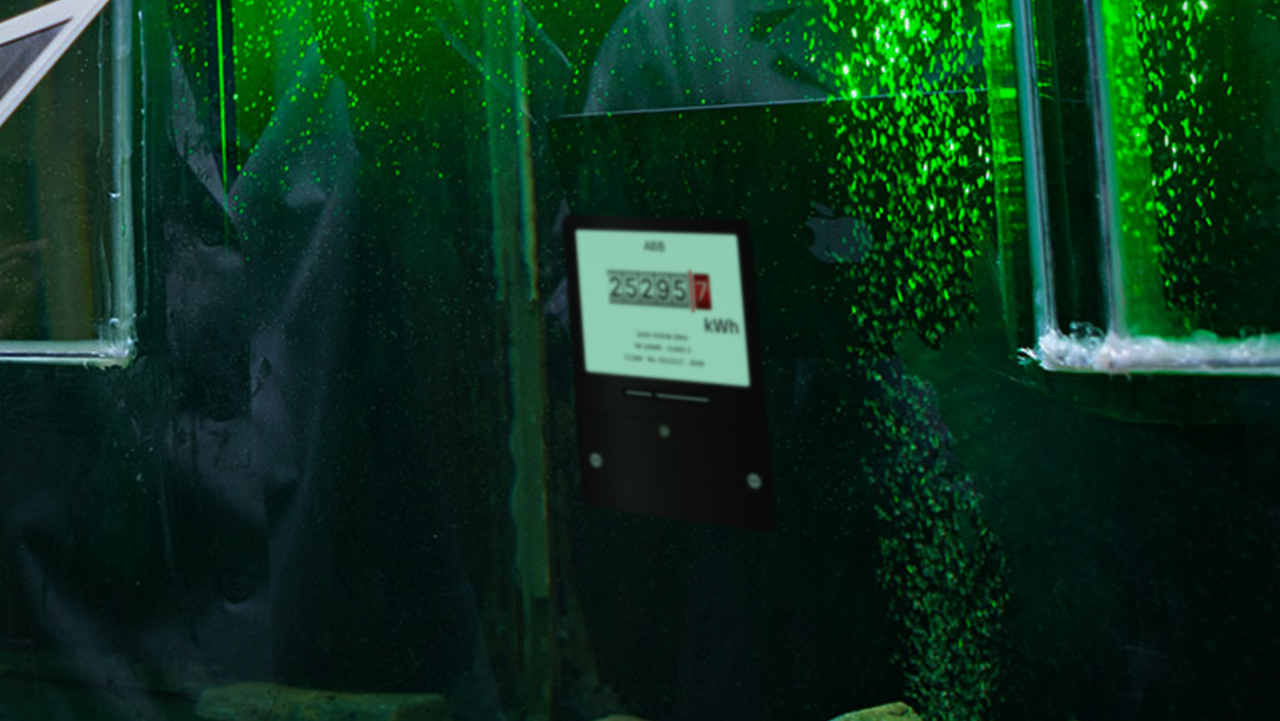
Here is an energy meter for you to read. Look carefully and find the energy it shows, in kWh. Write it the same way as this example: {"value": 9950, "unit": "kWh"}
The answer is {"value": 25295.7, "unit": "kWh"}
